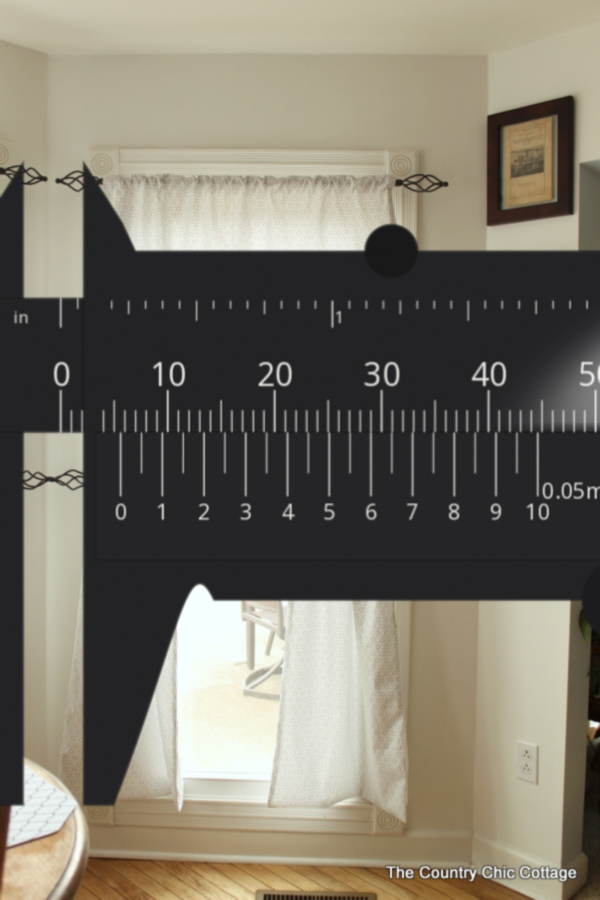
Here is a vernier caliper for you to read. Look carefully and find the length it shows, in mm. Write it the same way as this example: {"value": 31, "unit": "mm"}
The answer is {"value": 5.6, "unit": "mm"}
